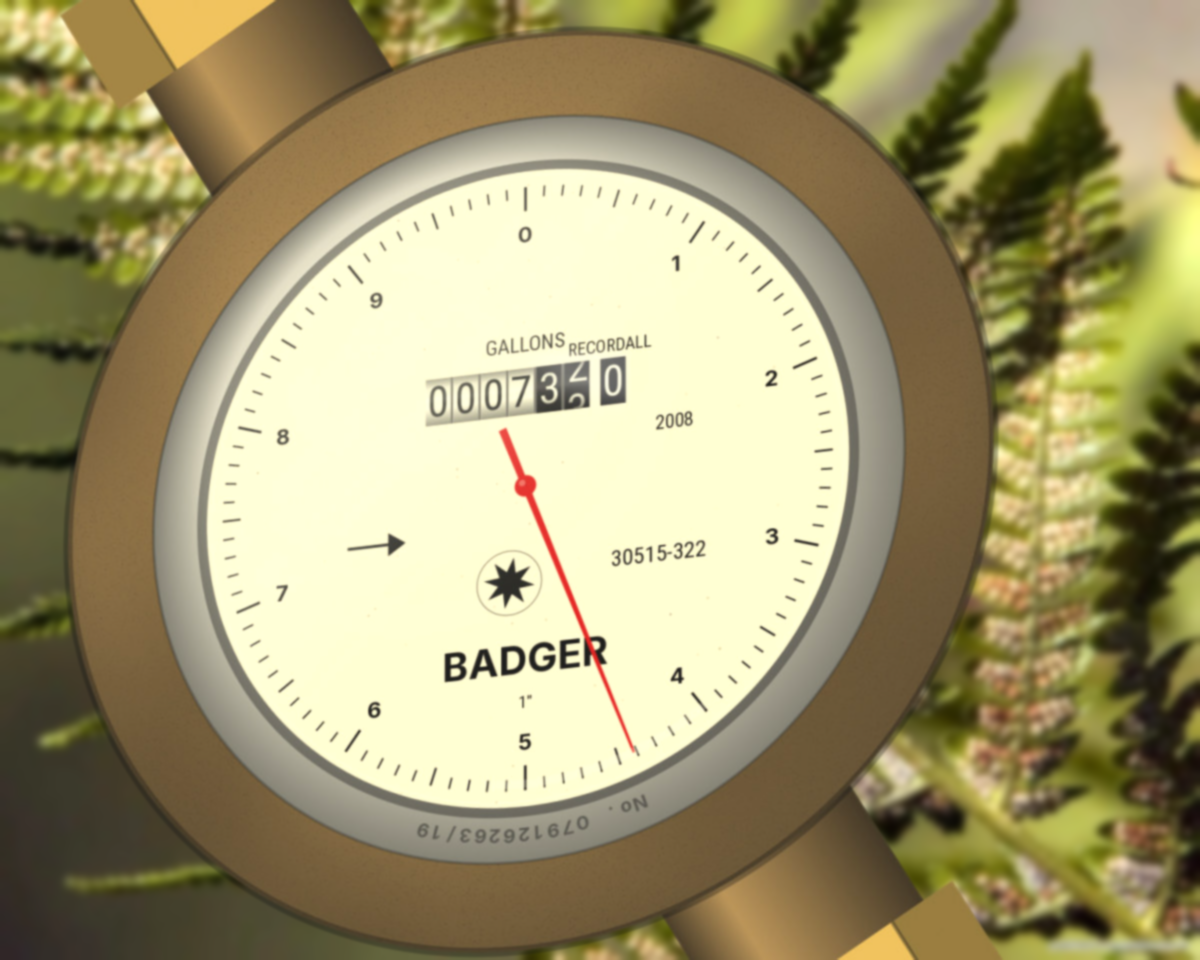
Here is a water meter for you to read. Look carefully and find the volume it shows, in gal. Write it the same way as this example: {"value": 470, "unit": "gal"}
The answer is {"value": 7324.4, "unit": "gal"}
